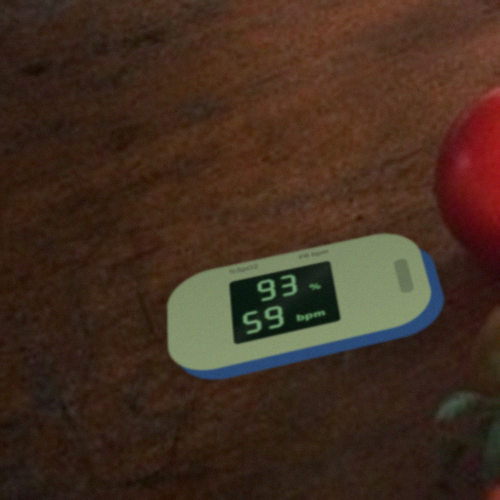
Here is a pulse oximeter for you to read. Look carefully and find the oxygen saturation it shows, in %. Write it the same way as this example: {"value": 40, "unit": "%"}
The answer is {"value": 93, "unit": "%"}
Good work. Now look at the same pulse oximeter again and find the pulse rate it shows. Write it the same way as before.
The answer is {"value": 59, "unit": "bpm"}
